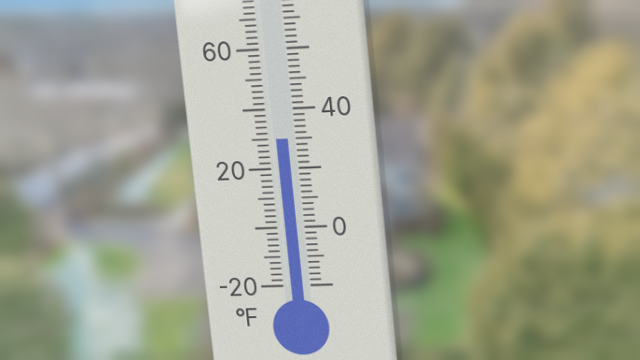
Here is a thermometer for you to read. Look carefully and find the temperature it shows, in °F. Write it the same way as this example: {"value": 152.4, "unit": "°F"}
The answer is {"value": 30, "unit": "°F"}
